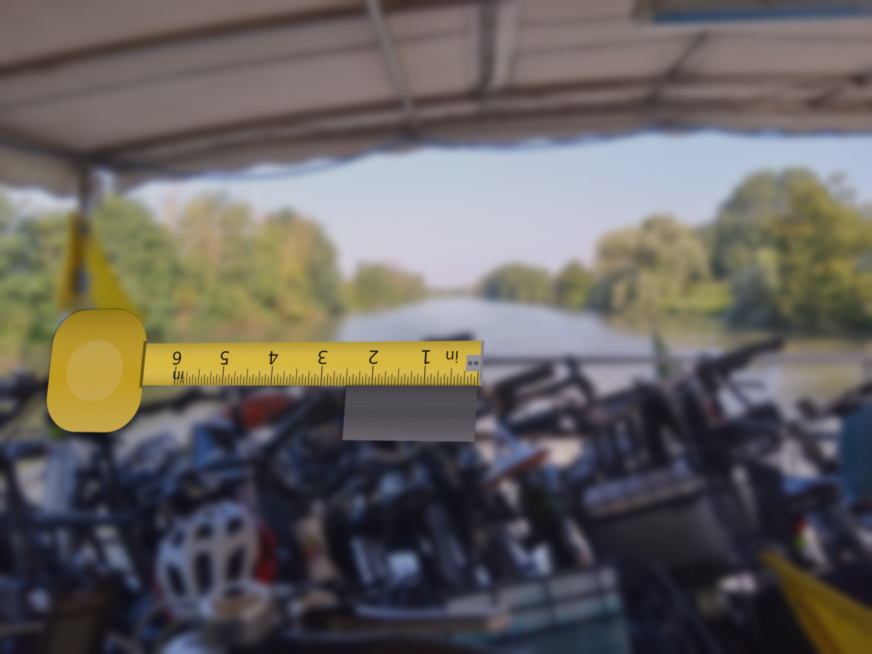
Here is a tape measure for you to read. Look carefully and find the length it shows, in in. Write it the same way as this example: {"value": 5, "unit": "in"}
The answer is {"value": 2.5, "unit": "in"}
